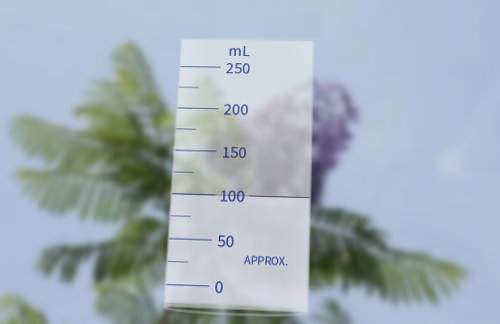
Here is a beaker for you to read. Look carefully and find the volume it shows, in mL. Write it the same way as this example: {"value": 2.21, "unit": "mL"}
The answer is {"value": 100, "unit": "mL"}
